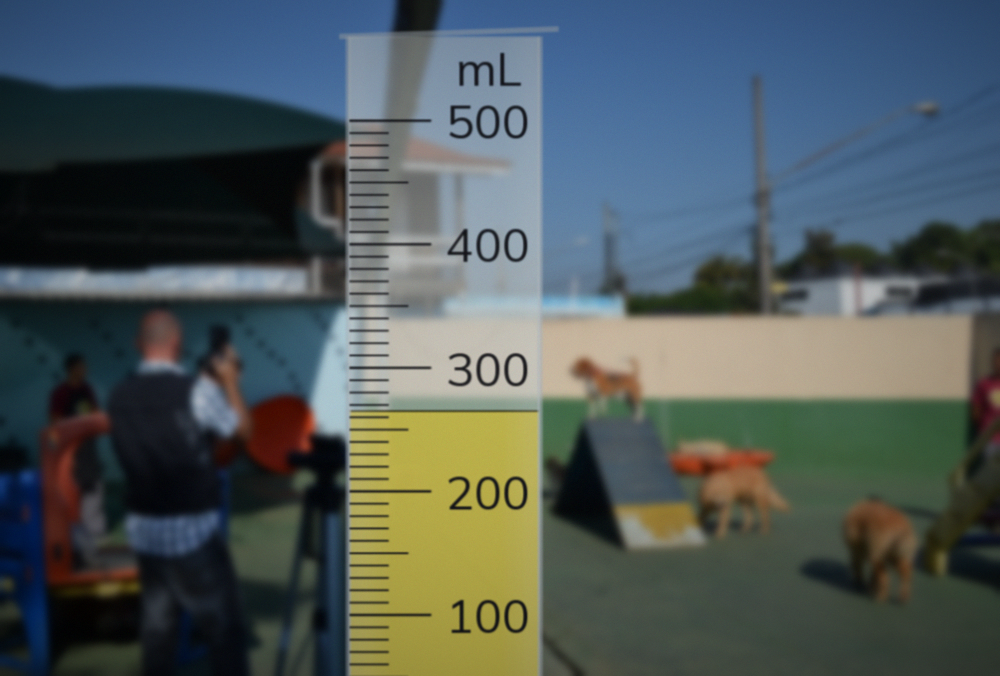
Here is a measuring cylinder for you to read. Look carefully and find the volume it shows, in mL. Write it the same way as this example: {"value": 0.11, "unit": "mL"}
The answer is {"value": 265, "unit": "mL"}
